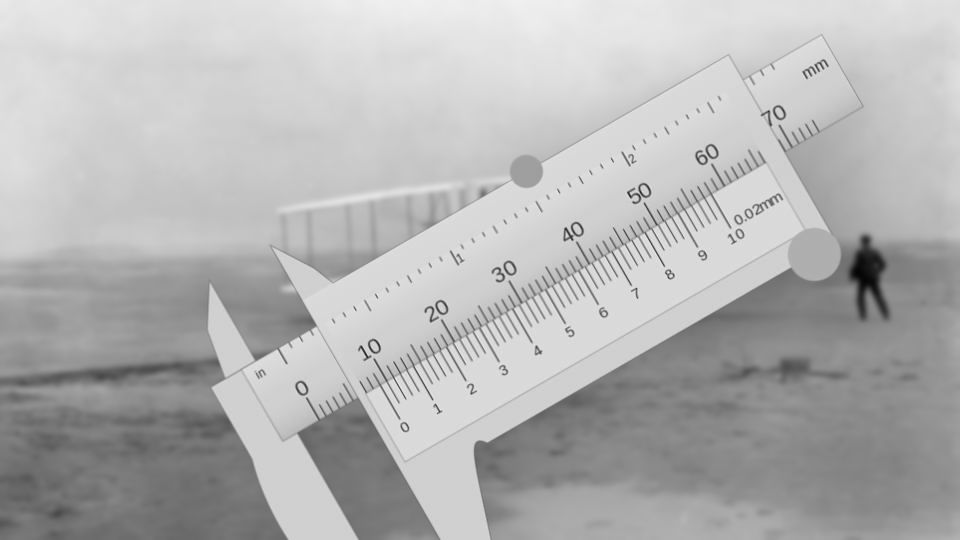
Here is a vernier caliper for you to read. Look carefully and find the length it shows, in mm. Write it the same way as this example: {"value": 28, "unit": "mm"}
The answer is {"value": 9.0, "unit": "mm"}
